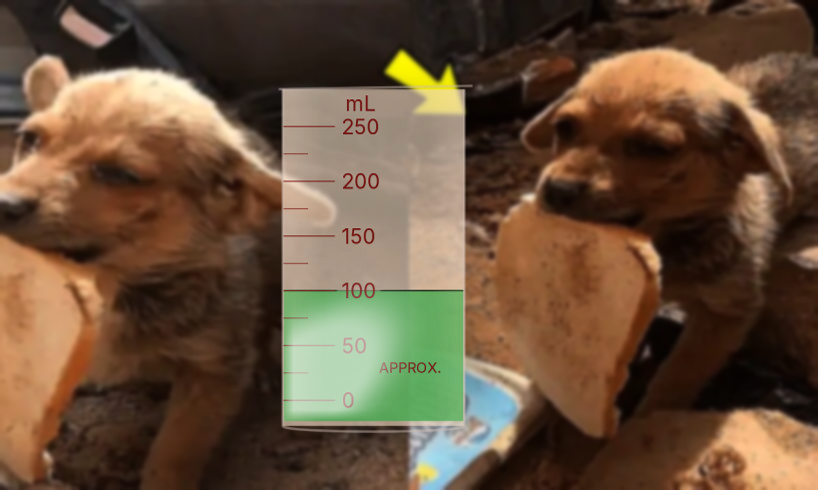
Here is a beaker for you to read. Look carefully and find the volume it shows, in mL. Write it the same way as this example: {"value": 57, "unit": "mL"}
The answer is {"value": 100, "unit": "mL"}
